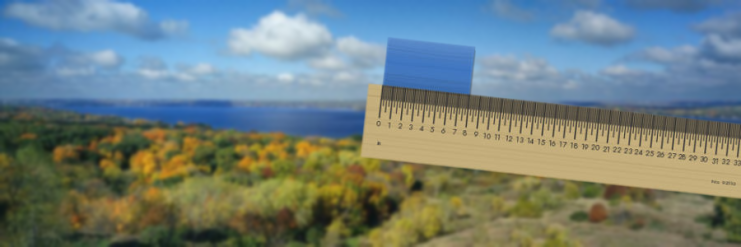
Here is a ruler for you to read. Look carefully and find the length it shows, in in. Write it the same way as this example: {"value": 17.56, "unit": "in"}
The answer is {"value": 8, "unit": "in"}
